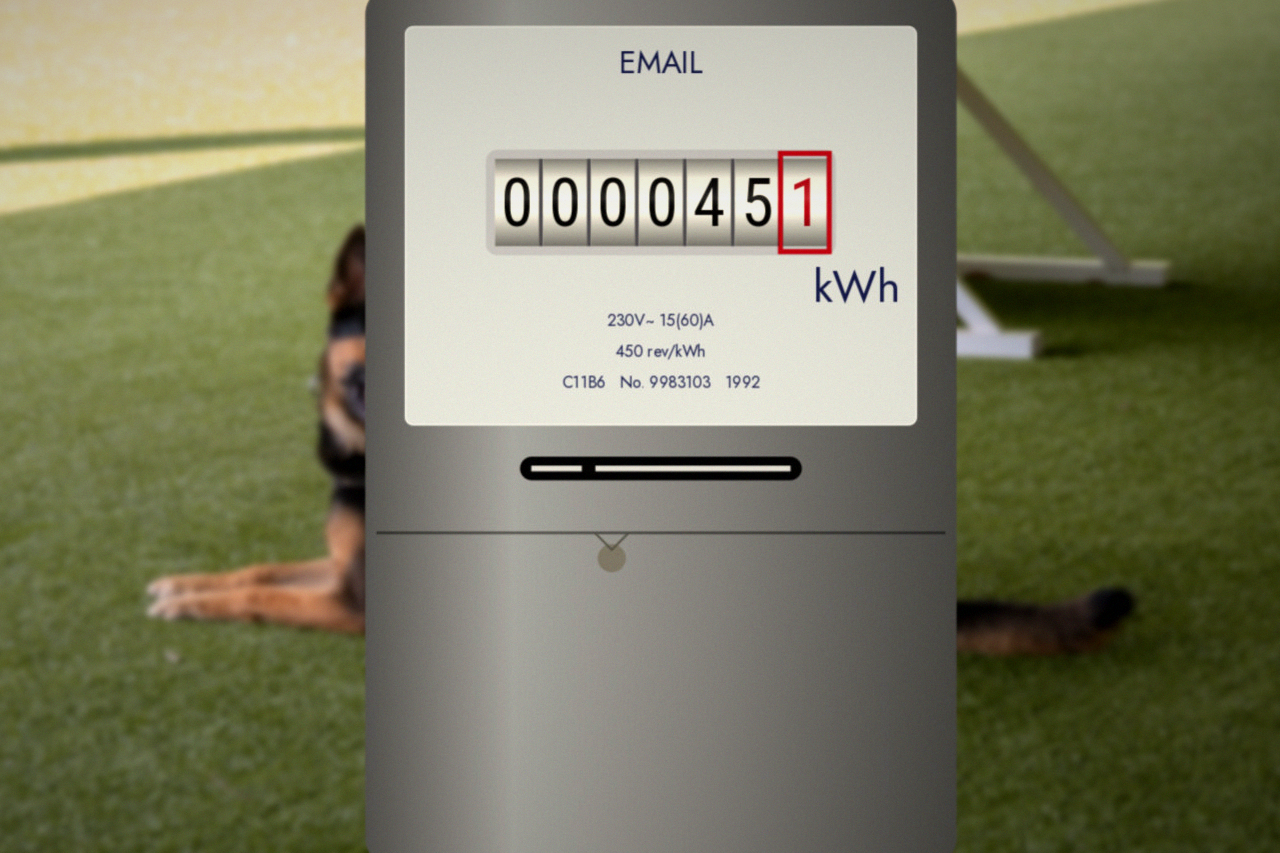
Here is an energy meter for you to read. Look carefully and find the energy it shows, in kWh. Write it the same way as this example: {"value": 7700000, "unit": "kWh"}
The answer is {"value": 45.1, "unit": "kWh"}
